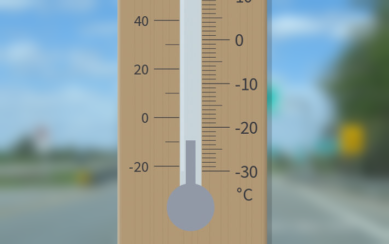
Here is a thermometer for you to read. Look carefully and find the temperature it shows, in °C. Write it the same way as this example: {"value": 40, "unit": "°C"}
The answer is {"value": -23, "unit": "°C"}
